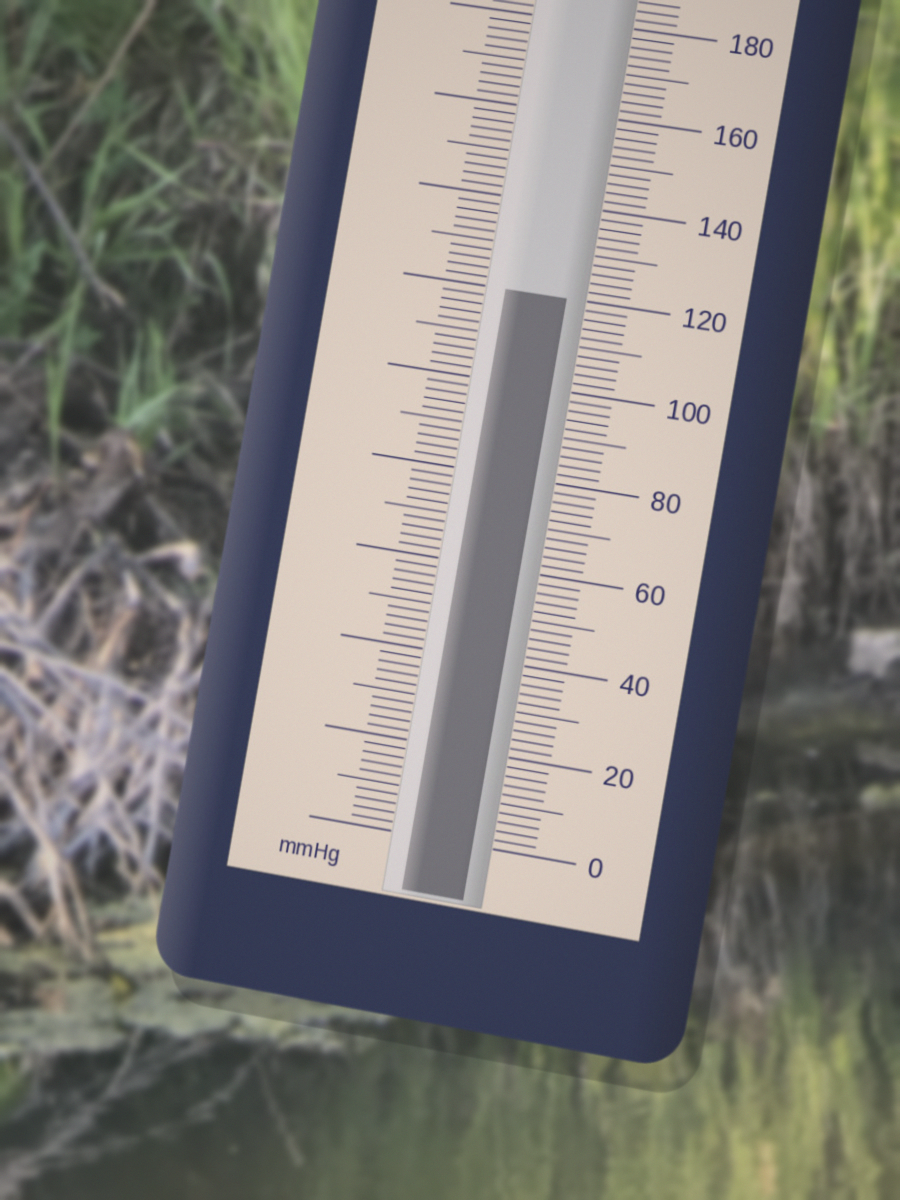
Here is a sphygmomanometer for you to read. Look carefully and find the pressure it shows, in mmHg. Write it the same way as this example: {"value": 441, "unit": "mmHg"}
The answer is {"value": 120, "unit": "mmHg"}
